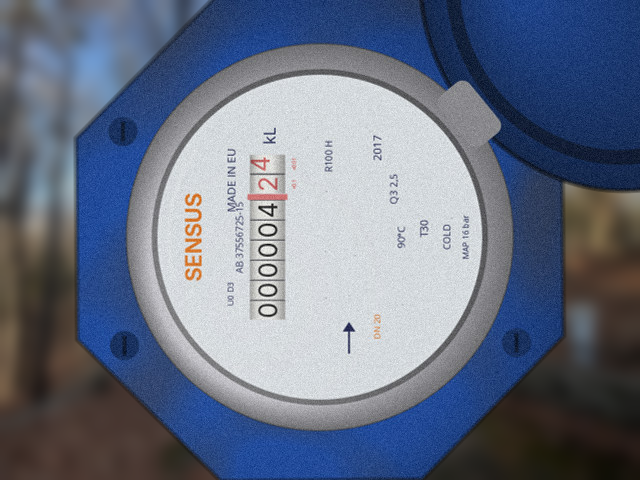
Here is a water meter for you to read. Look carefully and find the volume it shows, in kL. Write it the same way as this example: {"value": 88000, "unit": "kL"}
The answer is {"value": 4.24, "unit": "kL"}
